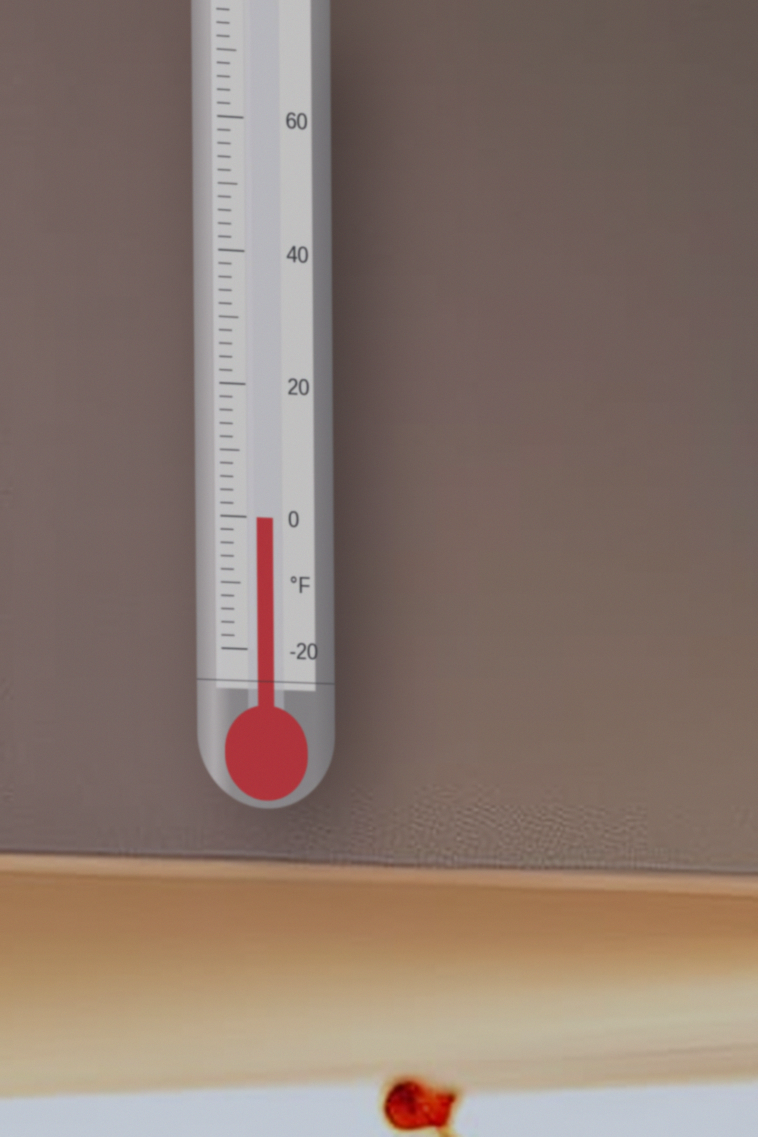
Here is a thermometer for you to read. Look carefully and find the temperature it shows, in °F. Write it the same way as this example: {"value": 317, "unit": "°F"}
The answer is {"value": 0, "unit": "°F"}
